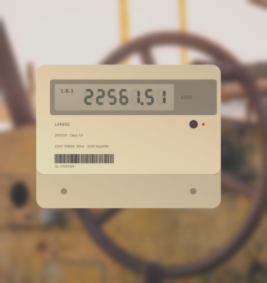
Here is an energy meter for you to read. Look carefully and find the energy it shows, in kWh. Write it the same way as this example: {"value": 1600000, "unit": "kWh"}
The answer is {"value": 22561.51, "unit": "kWh"}
